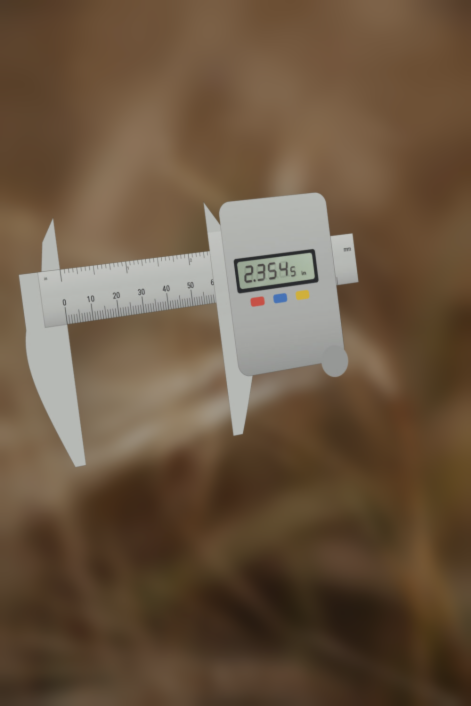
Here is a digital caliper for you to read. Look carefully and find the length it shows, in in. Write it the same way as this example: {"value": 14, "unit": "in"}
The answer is {"value": 2.3545, "unit": "in"}
